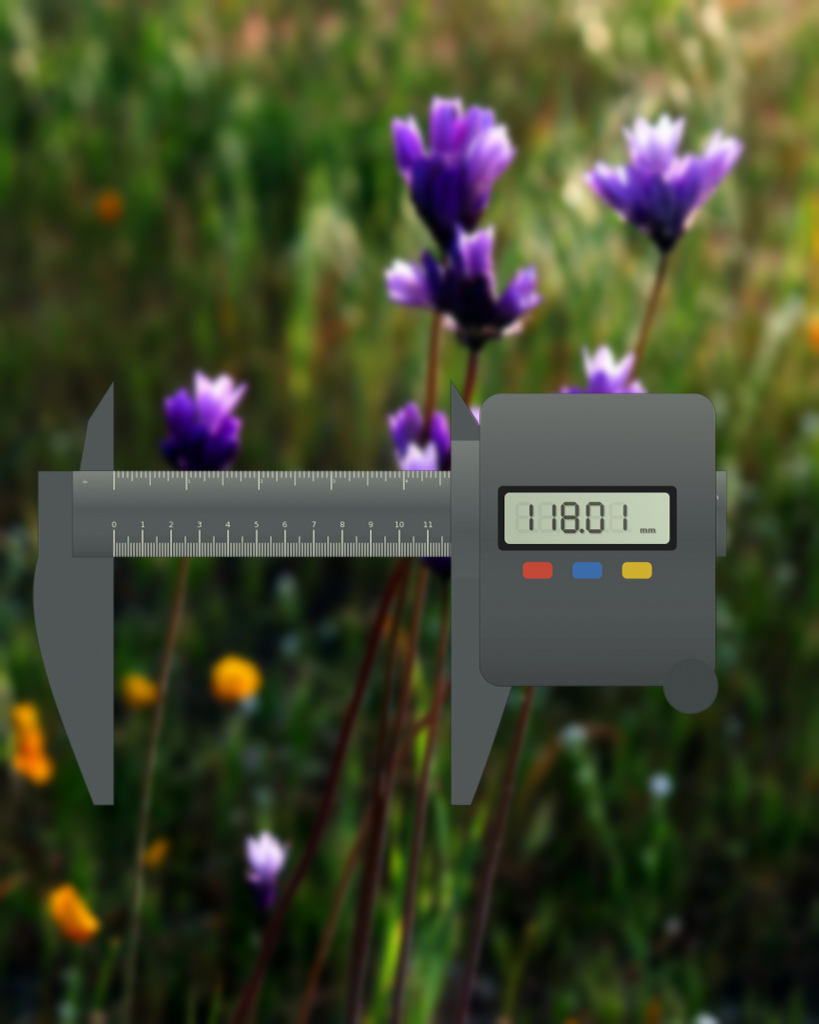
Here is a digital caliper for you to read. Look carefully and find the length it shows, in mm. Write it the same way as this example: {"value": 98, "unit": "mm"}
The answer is {"value": 118.01, "unit": "mm"}
